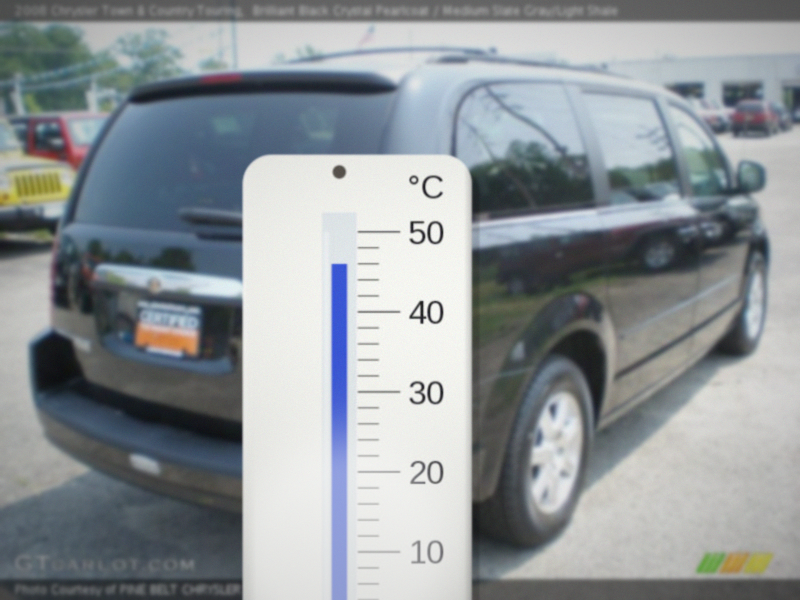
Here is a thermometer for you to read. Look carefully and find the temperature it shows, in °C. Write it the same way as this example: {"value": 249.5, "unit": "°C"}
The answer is {"value": 46, "unit": "°C"}
